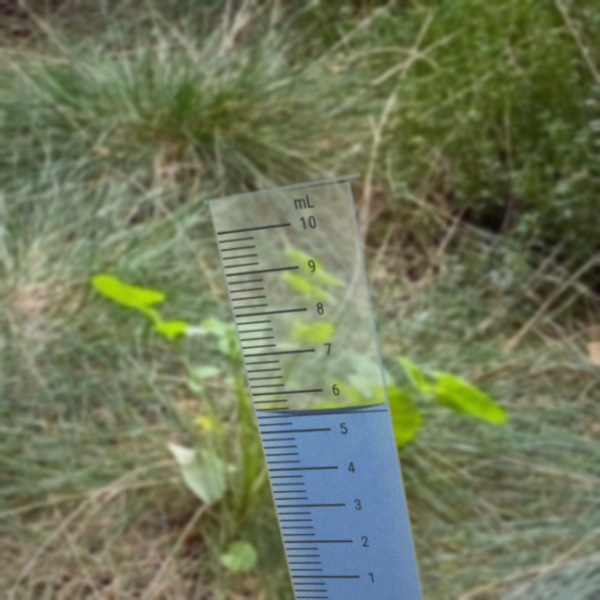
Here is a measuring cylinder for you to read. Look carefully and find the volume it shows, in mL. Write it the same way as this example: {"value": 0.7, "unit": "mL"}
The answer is {"value": 5.4, "unit": "mL"}
